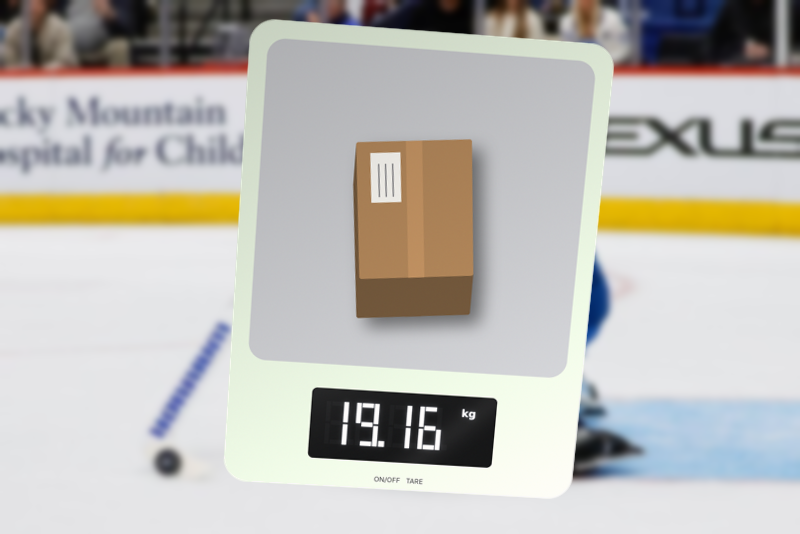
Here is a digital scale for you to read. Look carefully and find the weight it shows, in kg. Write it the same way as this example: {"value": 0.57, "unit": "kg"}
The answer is {"value": 19.16, "unit": "kg"}
